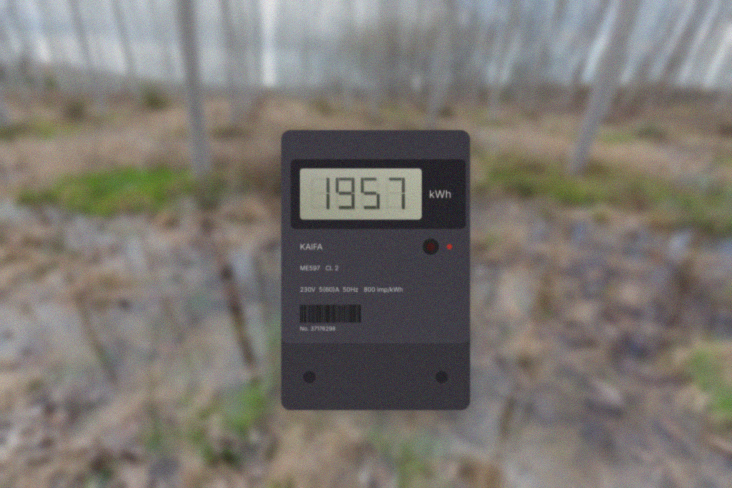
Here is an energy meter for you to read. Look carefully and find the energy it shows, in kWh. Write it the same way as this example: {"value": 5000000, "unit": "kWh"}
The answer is {"value": 1957, "unit": "kWh"}
